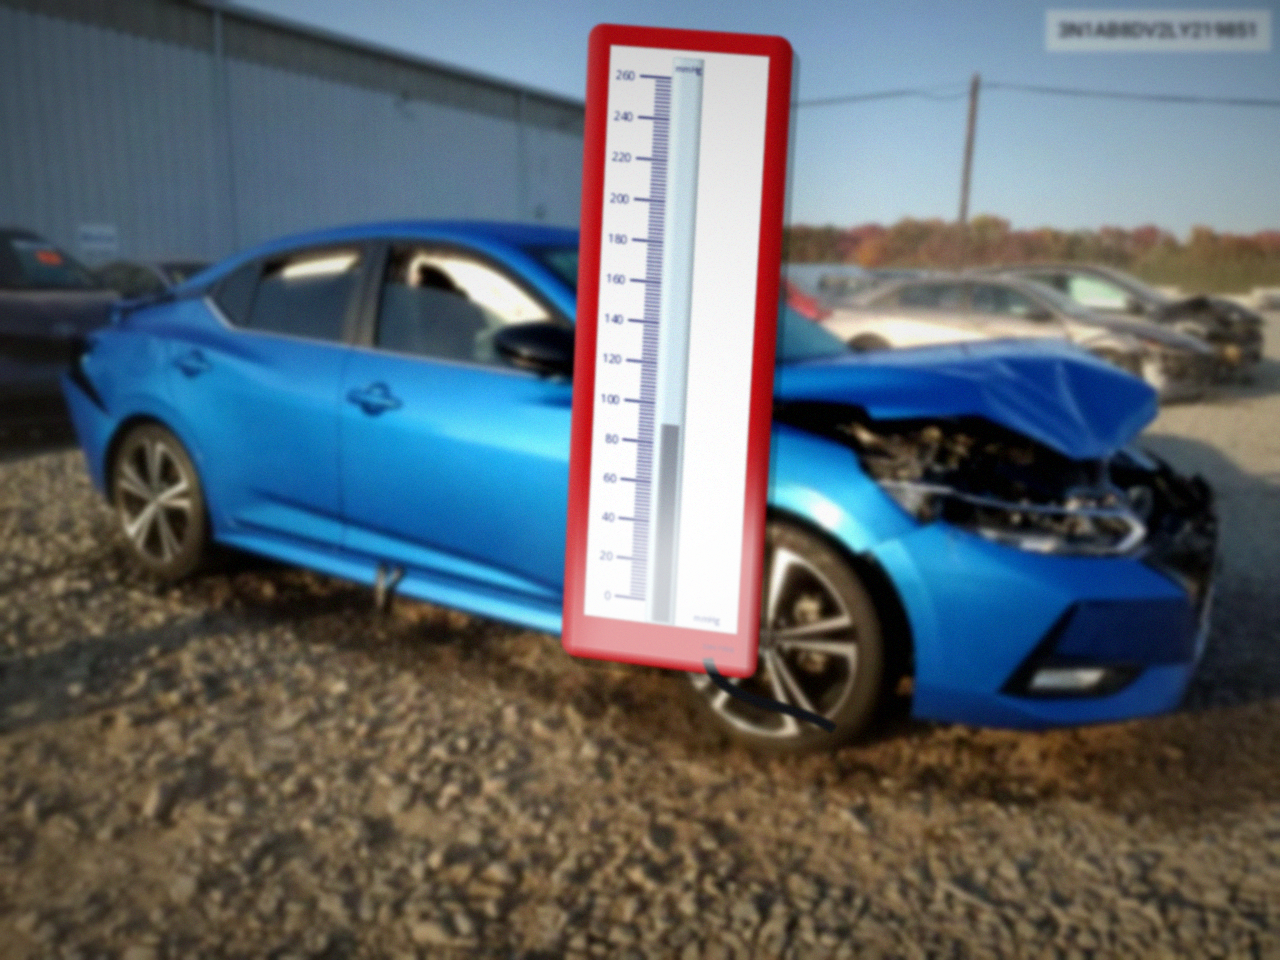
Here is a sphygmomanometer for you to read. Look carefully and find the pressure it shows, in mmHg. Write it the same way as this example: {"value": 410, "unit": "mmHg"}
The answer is {"value": 90, "unit": "mmHg"}
